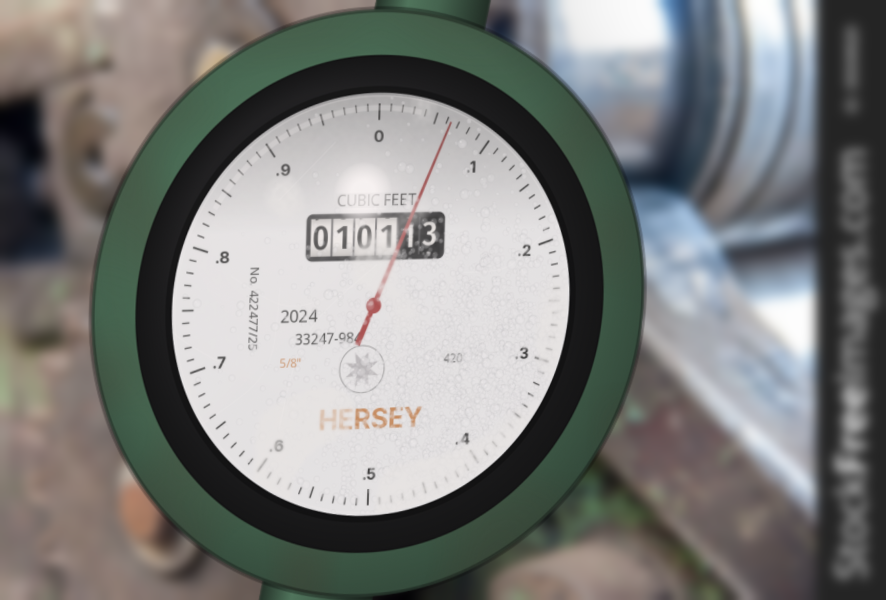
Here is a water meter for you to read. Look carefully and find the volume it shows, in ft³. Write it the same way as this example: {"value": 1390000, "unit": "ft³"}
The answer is {"value": 10113.06, "unit": "ft³"}
